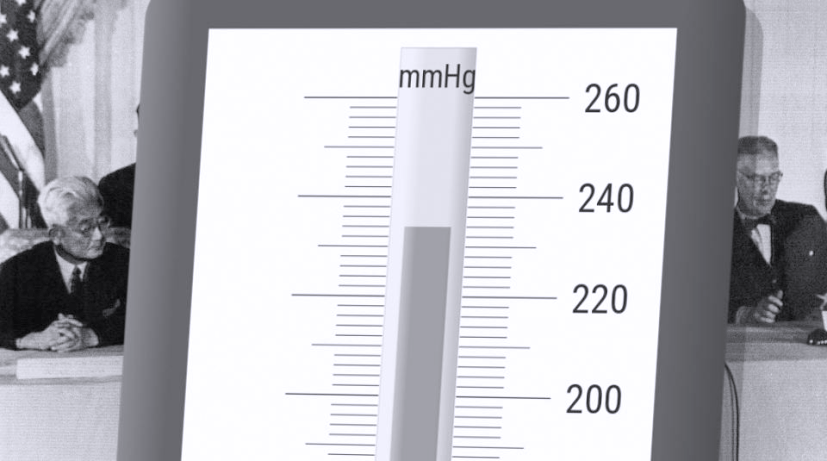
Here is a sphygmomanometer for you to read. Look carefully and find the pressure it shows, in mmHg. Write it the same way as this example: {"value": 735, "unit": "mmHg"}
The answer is {"value": 234, "unit": "mmHg"}
